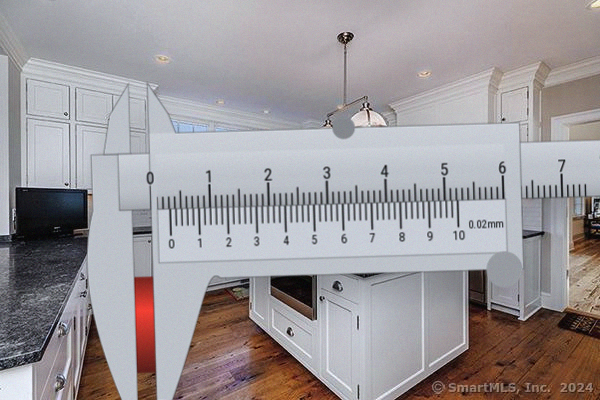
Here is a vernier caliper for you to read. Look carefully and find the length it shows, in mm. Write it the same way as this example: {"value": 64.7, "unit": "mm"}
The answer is {"value": 3.2, "unit": "mm"}
